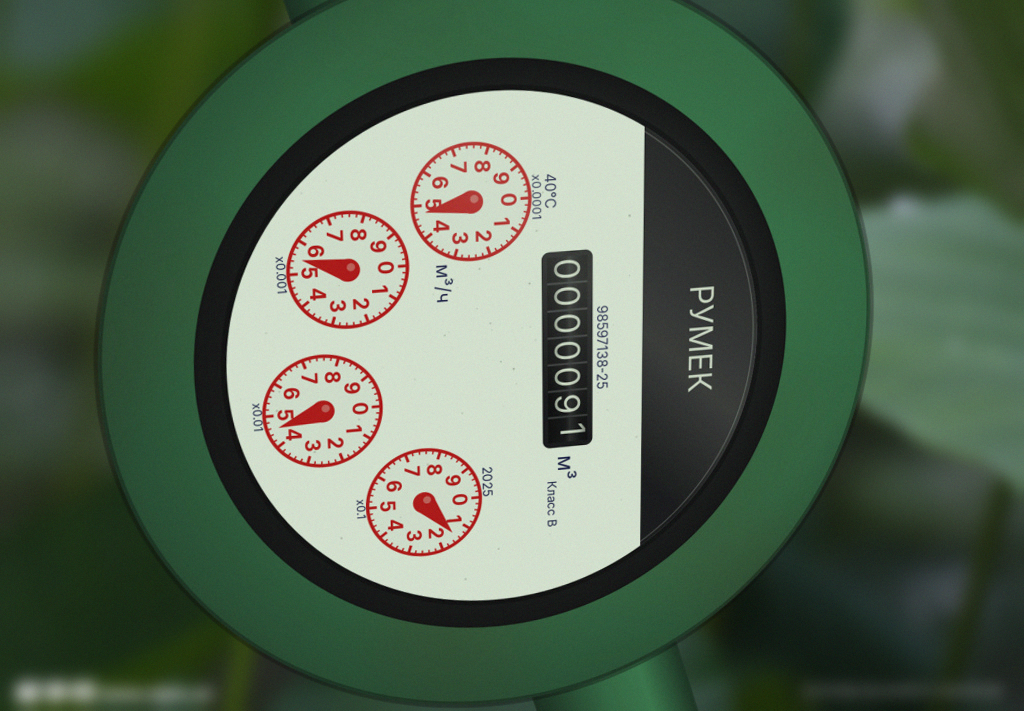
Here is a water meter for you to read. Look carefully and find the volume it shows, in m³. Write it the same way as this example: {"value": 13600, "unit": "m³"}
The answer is {"value": 91.1454, "unit": "m³"}
